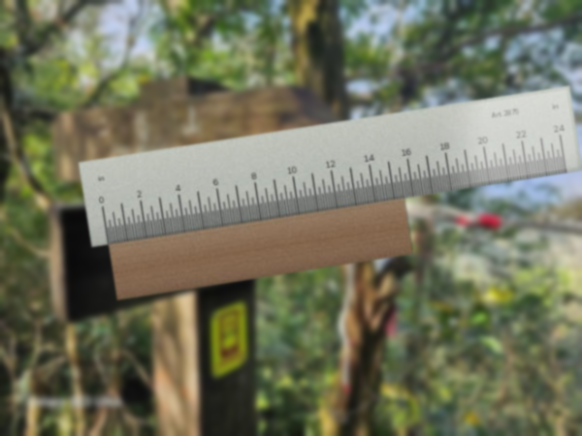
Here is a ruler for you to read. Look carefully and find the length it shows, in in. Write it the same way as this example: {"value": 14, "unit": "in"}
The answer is {"value": 15.5, "unit": "in"}
